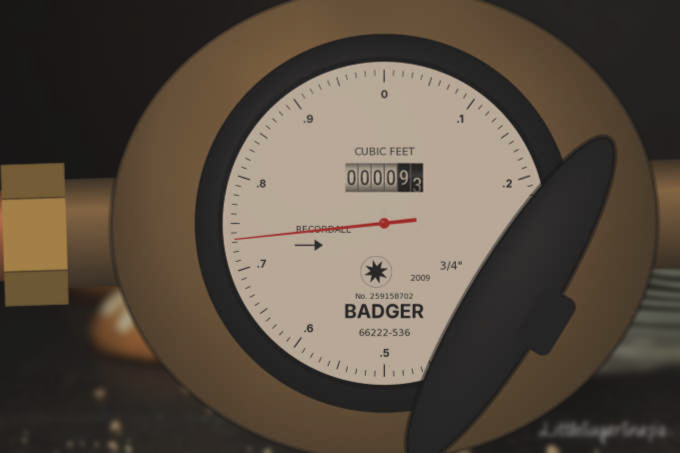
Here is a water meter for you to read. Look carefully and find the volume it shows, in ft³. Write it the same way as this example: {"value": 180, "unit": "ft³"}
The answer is {"value": 92.73, "unit": "ft³"}
